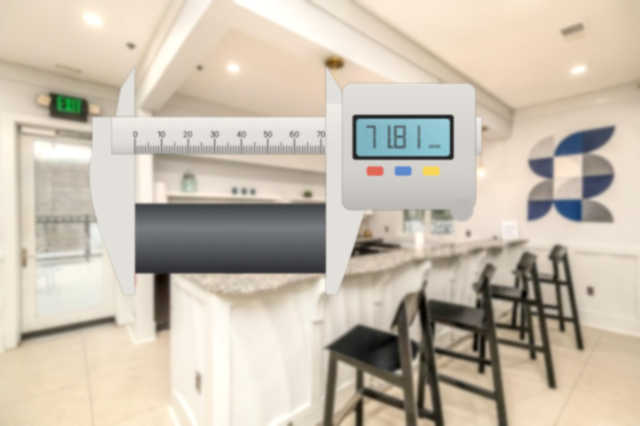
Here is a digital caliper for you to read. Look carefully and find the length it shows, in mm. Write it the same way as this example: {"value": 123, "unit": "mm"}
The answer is {"value": 71.81, "unit": "mm"}
